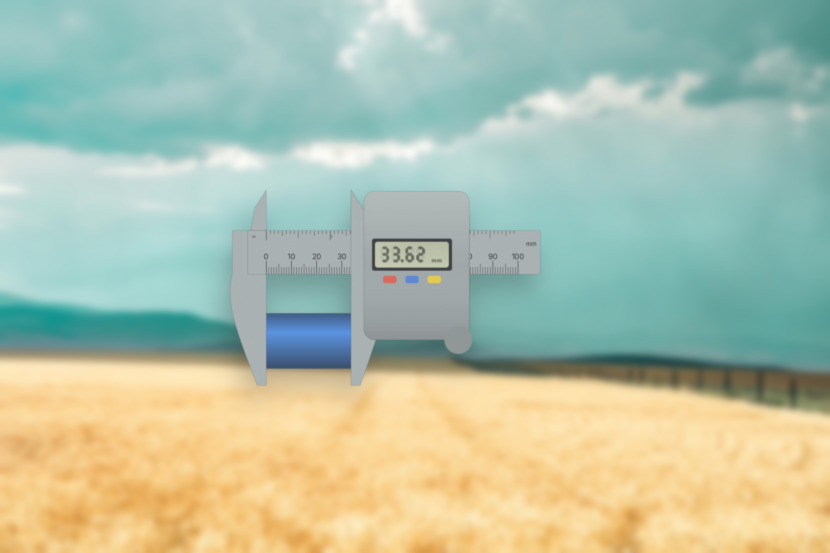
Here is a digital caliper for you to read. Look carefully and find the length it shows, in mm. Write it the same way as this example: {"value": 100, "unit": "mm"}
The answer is {"value": 33.62, "unit": "mm"}
